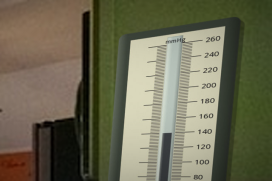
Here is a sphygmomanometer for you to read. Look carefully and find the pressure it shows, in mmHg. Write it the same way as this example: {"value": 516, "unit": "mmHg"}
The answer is {"value": 140, "unit": "mmHg"}
